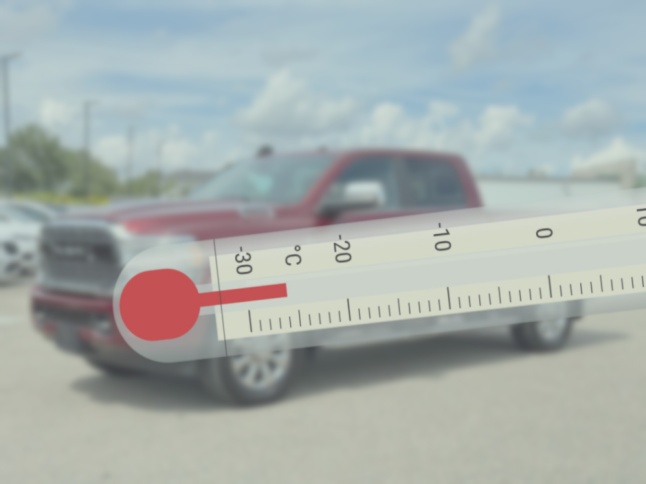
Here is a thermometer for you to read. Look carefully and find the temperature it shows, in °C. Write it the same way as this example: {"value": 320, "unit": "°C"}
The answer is {"value": -26, "unit": "°C"}
